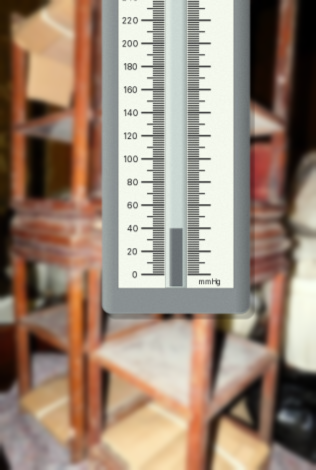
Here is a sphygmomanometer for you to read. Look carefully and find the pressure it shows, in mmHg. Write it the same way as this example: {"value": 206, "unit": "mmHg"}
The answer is {"value": 40, "unit": "mmHg"}
